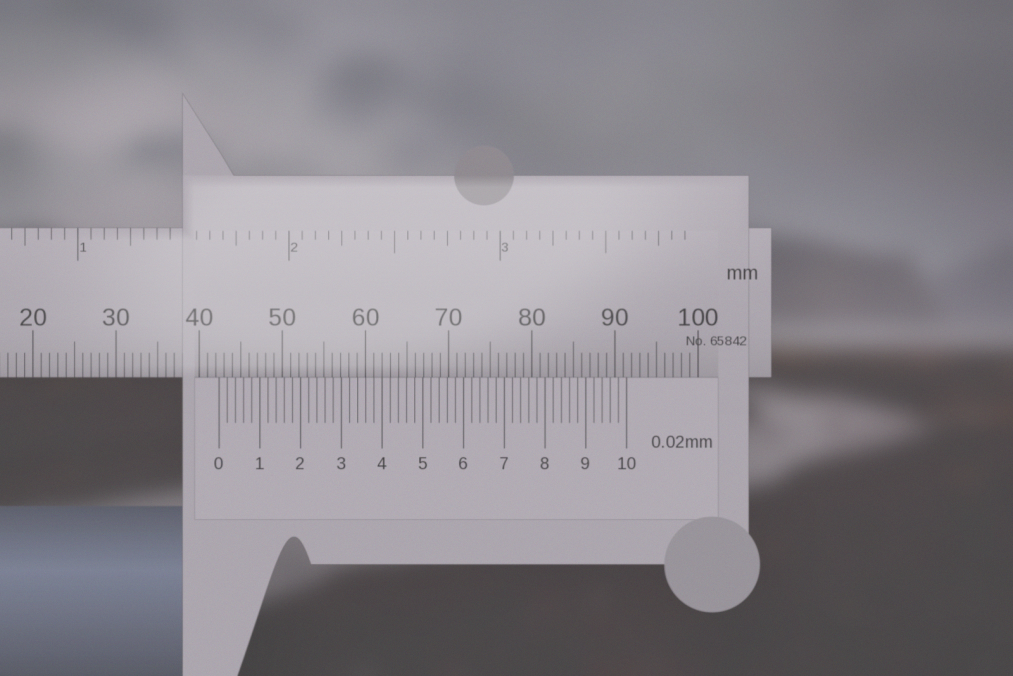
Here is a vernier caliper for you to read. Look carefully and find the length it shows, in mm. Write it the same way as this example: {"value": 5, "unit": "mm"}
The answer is {"value": 42.4, "unit": "mm"}
